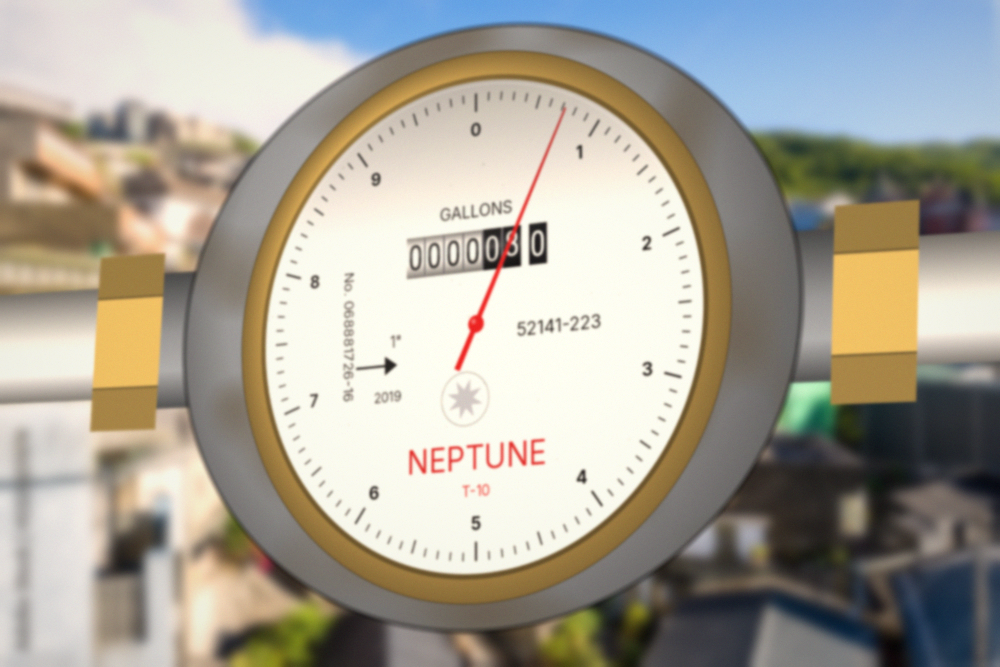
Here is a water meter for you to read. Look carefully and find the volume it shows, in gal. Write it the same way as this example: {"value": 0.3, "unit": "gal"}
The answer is {"value": 80.7, "unit": "gal"}
